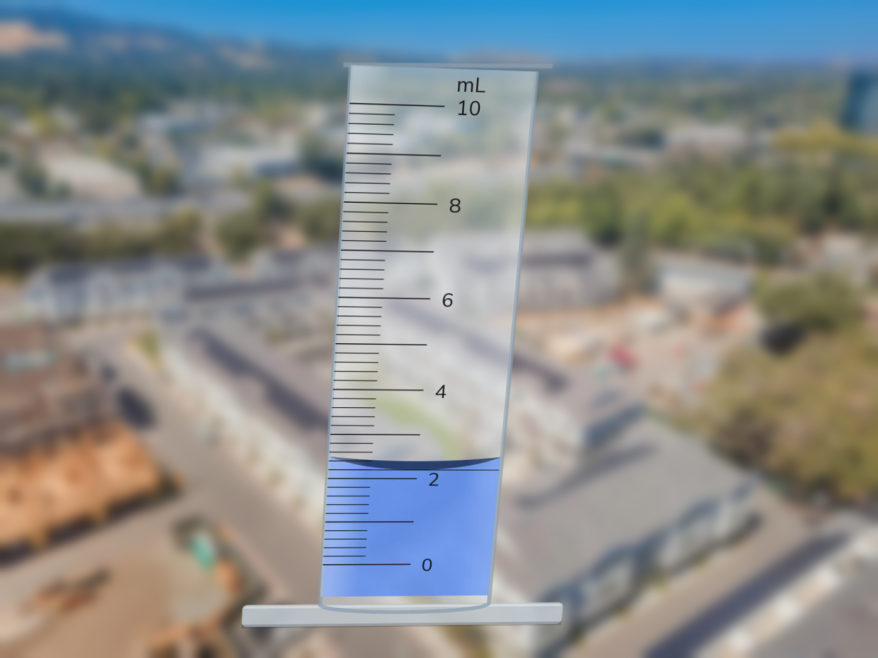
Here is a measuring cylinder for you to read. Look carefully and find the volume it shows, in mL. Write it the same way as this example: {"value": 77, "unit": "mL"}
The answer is {"value": 2.2, "unit": "mL"}
